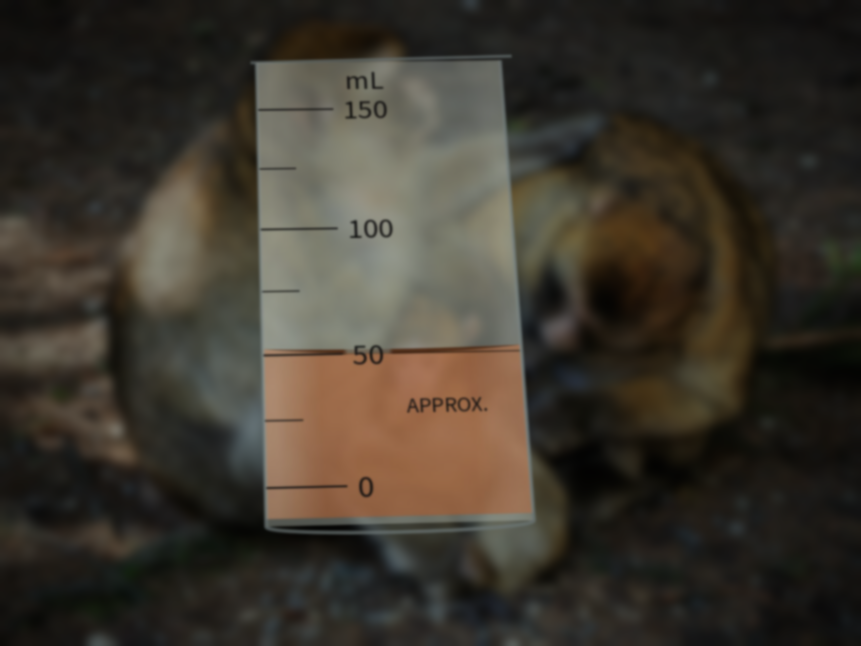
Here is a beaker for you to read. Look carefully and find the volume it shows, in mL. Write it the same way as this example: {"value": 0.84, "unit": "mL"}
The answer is {"value": 50, "unit": "mL"}
